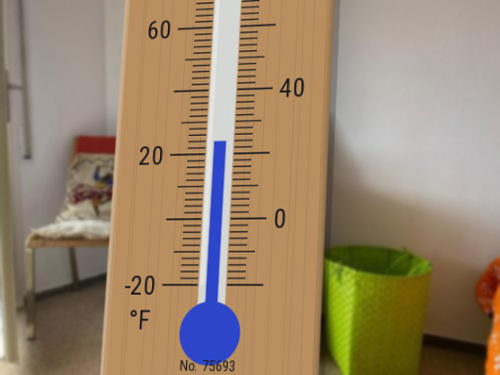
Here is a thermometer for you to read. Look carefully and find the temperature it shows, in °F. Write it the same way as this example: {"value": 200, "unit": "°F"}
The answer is {"value": 24, "unit": "°F"}
